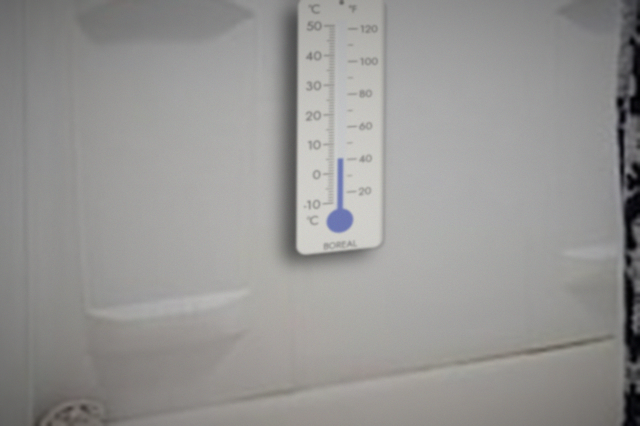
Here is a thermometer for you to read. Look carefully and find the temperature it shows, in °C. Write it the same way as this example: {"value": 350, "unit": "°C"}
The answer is {"value": 5, "unit": "°C"}
